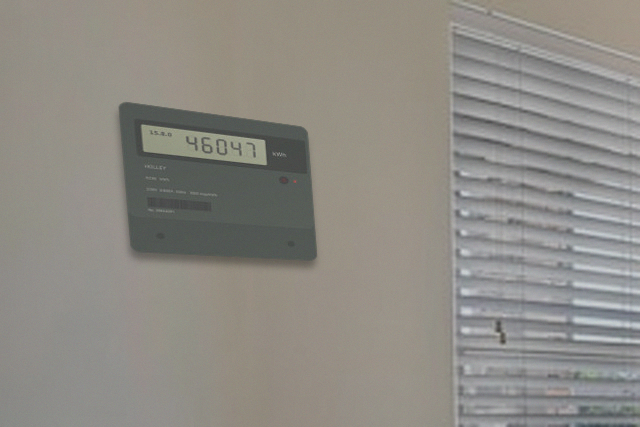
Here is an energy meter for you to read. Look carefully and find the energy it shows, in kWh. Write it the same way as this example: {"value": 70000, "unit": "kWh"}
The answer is {"value": 46047, "unit": "kWh"}
